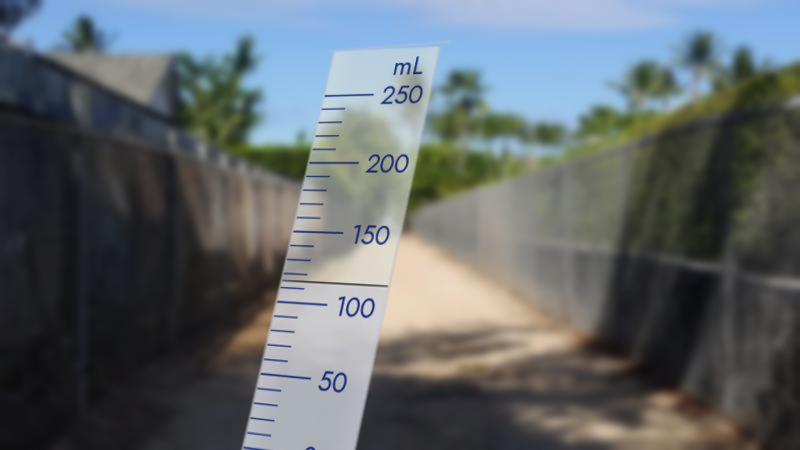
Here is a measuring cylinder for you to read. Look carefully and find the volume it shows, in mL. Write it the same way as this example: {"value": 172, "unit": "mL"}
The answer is {"value": 115, "unit": "mL"}
